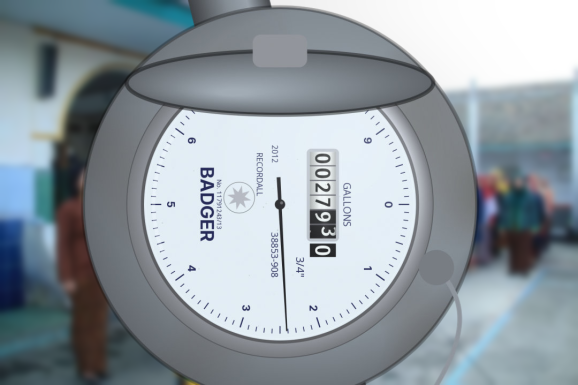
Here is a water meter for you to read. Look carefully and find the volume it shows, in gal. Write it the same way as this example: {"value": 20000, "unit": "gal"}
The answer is {"value": 27932.4, "unit": "gal"}
